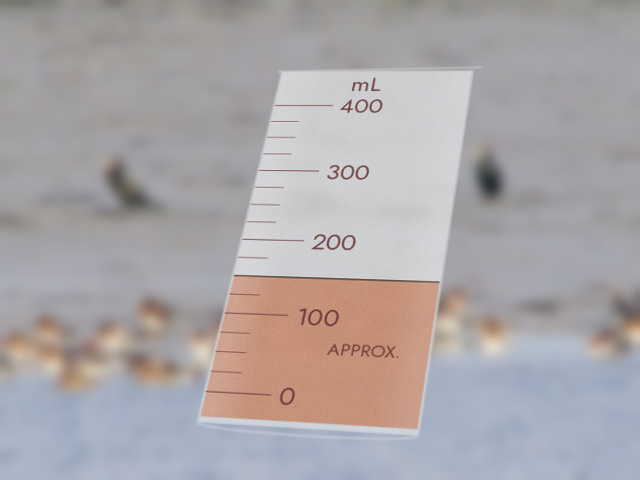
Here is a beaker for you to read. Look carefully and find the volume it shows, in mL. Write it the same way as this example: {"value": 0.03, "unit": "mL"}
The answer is {"value": 150, "unit": "mL"}
